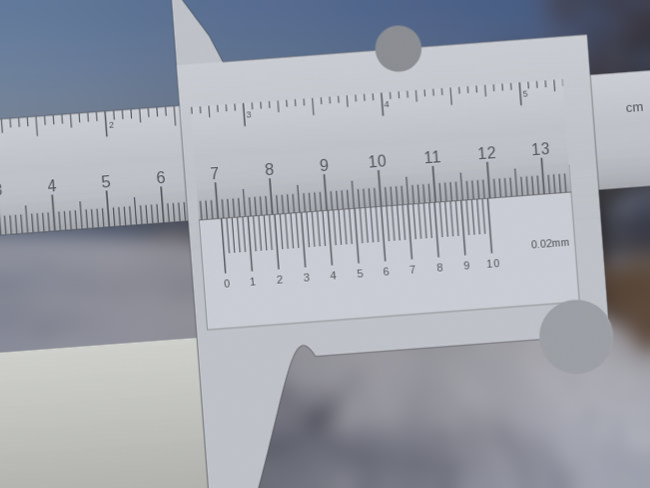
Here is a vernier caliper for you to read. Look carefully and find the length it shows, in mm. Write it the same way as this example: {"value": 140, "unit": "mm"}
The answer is {"value": 70.6, "unit": "mm"}
